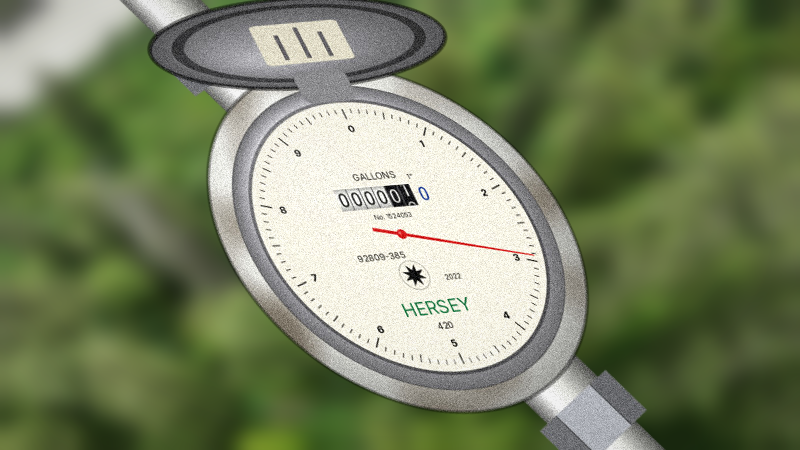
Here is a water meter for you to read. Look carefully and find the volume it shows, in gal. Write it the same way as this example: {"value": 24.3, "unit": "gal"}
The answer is {"value": 12.9, "unit": "gal"}
